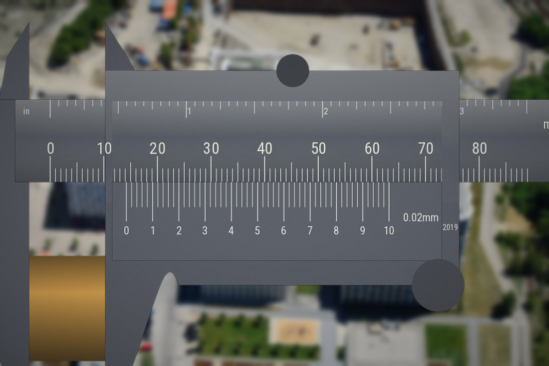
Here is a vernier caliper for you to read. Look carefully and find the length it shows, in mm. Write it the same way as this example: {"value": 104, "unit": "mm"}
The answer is {"value": 14.2, "unit": "mm"}
